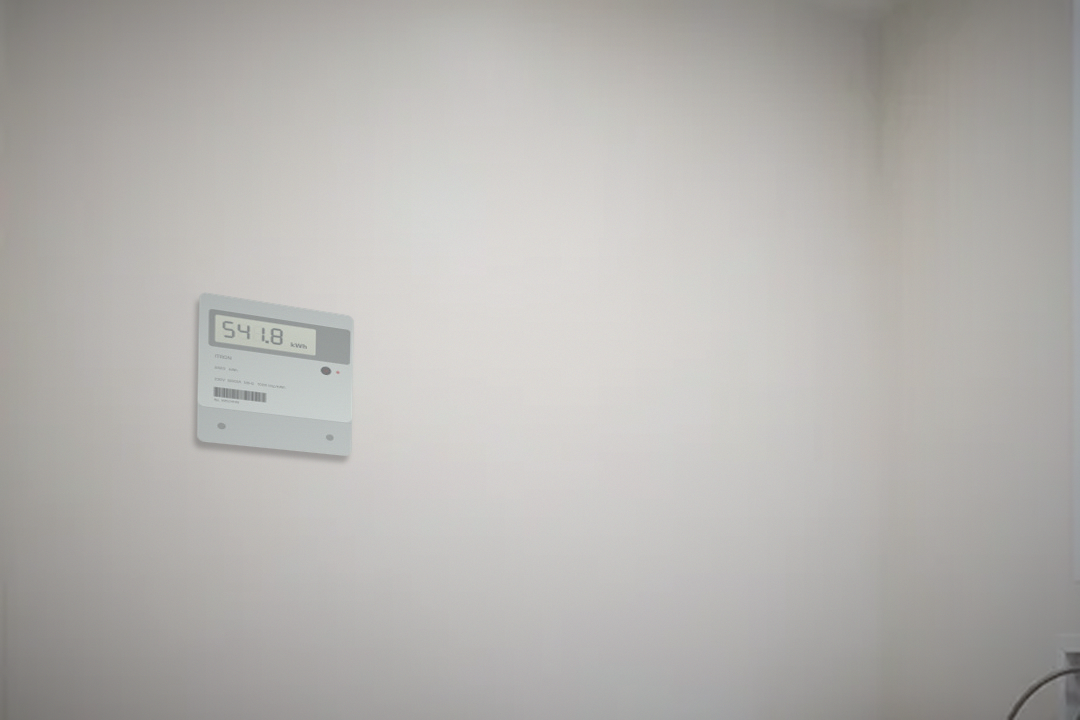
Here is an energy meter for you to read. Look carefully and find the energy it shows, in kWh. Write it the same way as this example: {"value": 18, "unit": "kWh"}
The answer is {"value": 541.8, "unit": "kWh"}
